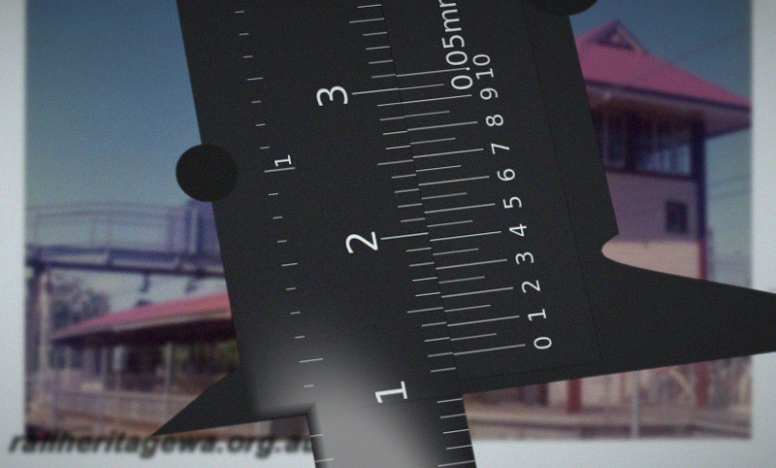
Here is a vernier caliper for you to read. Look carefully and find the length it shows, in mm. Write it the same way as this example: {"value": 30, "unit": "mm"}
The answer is {"value": 11.9, "unit": "mm"}
